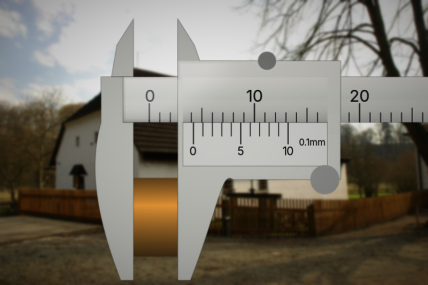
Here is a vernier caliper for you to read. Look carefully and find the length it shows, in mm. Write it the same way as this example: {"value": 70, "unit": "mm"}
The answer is {"value": 4.2, "unit": "mm"}
